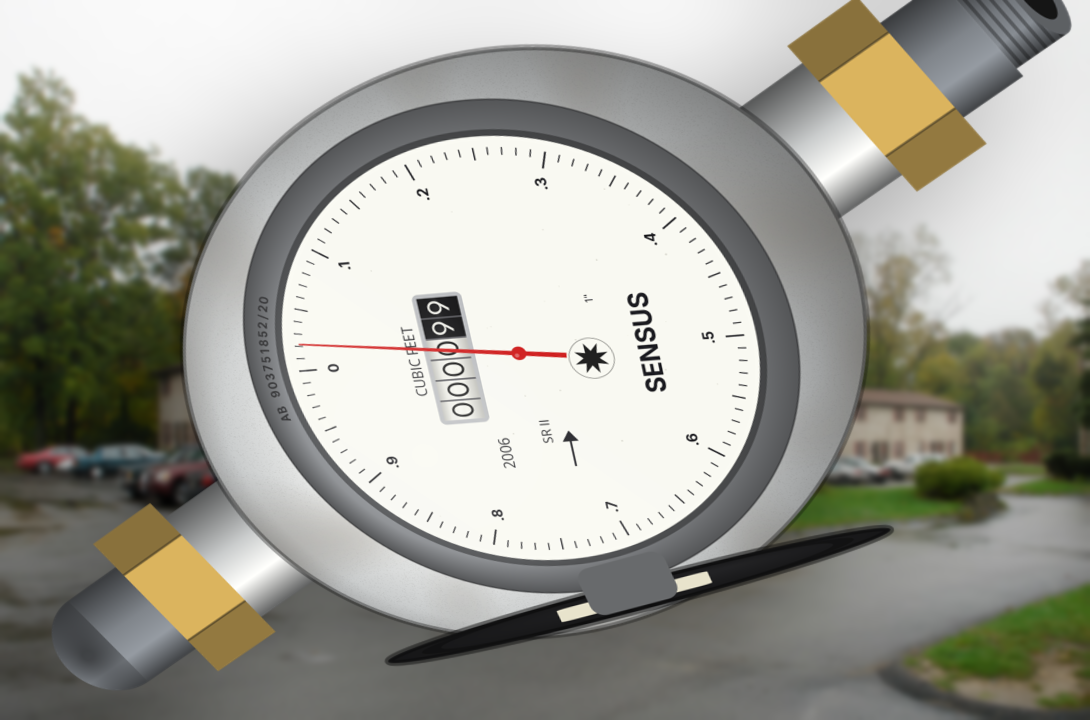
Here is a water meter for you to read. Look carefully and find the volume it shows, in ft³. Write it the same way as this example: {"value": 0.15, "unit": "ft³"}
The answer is {"value": 99.02, "unit": "ft³"}
